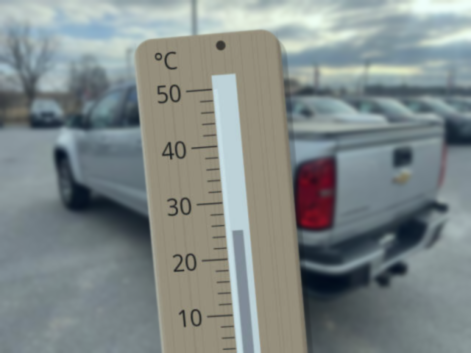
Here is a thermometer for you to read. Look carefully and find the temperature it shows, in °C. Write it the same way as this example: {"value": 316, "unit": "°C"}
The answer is {"value": 25, "unit": "°C"}
